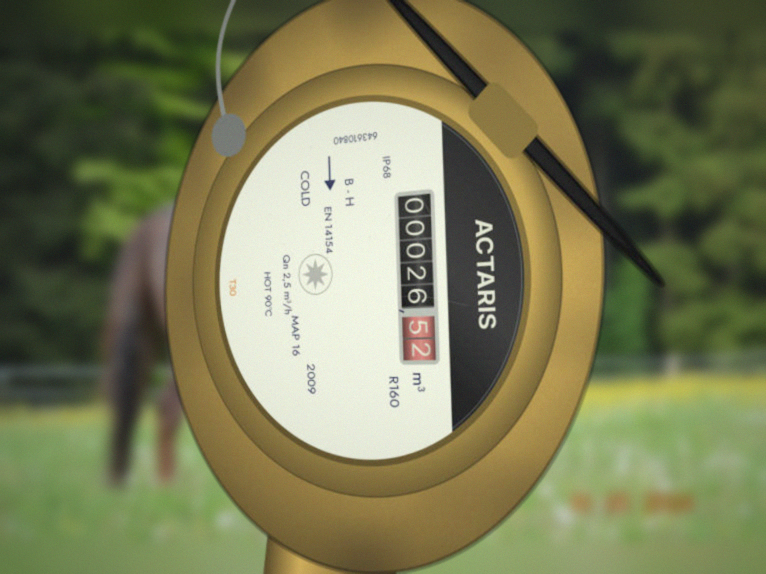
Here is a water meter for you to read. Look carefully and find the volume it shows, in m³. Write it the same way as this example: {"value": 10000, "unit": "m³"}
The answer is {"value": 26.52, "unit": "m³"}
